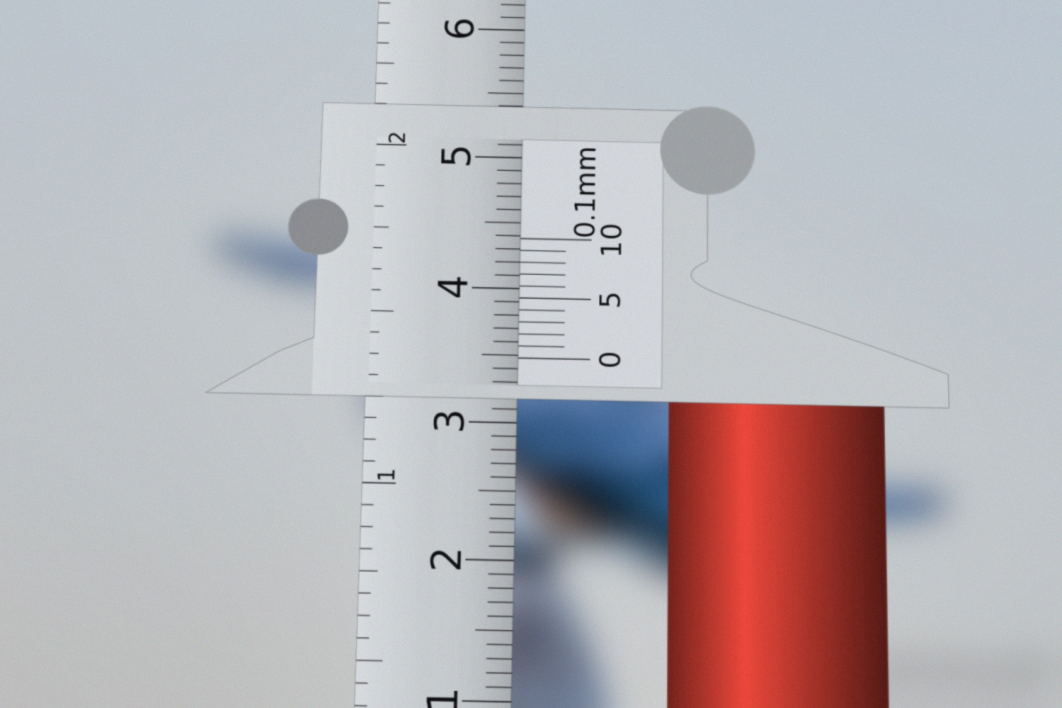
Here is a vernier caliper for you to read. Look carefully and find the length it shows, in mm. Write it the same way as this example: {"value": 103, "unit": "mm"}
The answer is {"value": 34.8, "unit": "mm"}
